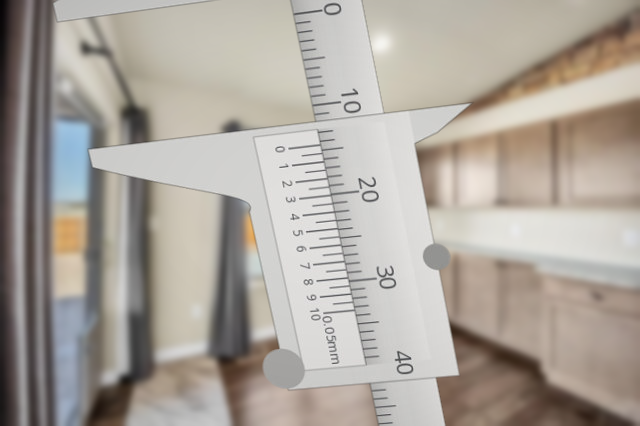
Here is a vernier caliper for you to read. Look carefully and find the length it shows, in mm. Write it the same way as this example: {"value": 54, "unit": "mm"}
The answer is {"value": 14.4, "unit": "mm"}
